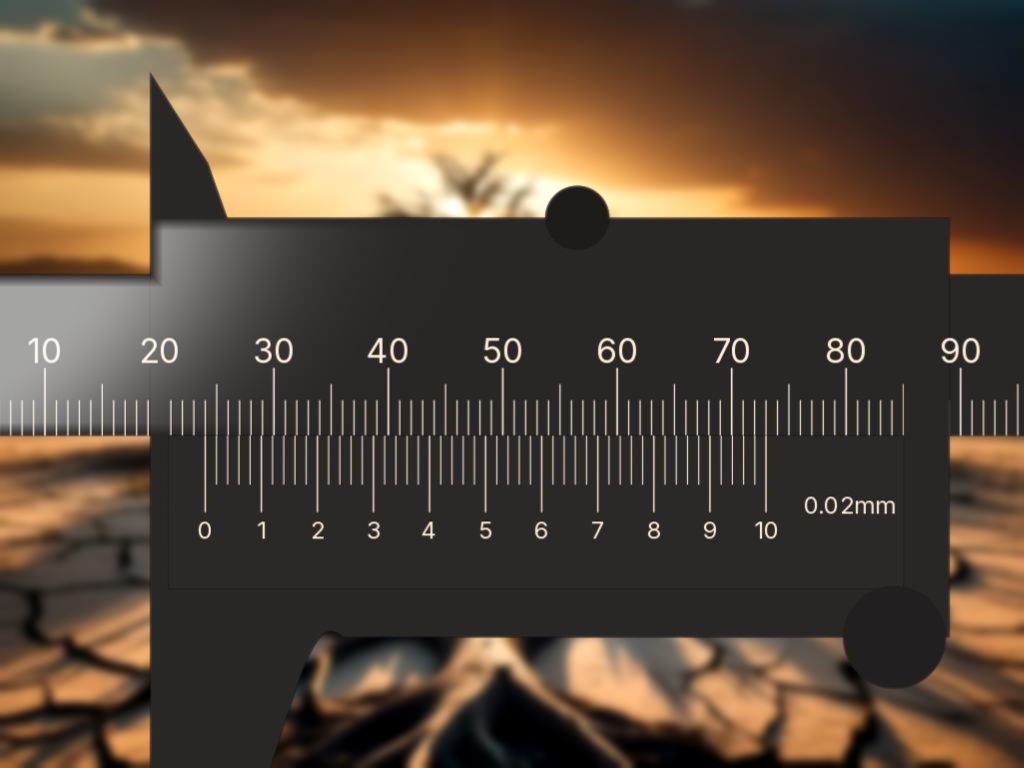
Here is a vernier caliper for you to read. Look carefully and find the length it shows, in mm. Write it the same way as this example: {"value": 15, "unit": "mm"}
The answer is {"value": 24.0, "unit": "mm"}
